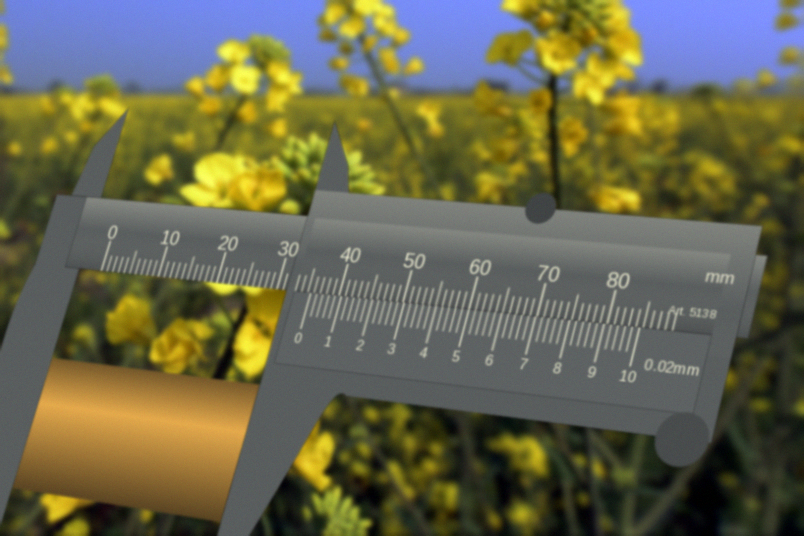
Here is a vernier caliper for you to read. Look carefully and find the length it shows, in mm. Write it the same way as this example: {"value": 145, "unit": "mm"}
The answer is {"value": 35.5, "unit": "mm"}
